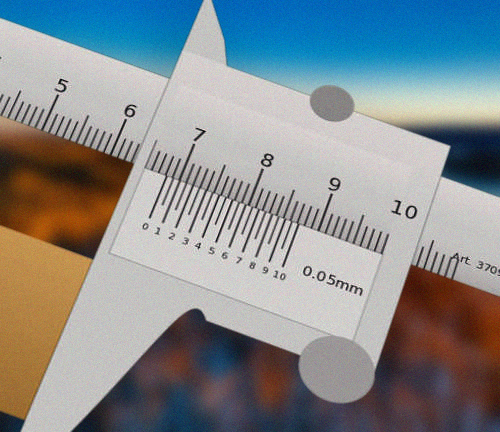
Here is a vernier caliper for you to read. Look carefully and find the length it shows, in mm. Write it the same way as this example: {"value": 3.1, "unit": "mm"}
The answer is {"value": 68.2, "unit": "mm"}
